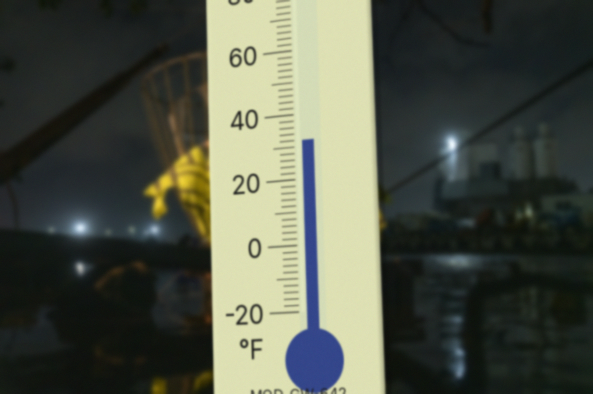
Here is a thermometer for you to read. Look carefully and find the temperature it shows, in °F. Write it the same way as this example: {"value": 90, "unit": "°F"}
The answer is {"value": 32, "unit": "°F"}
